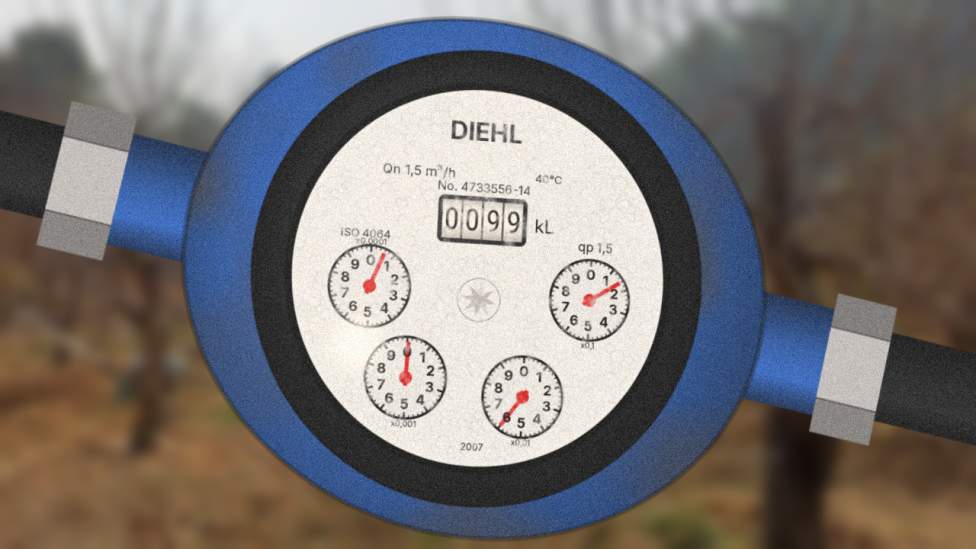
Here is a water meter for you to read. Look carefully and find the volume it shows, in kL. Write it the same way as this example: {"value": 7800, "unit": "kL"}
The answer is {"value": 99.1600, "unit": "kL"}
